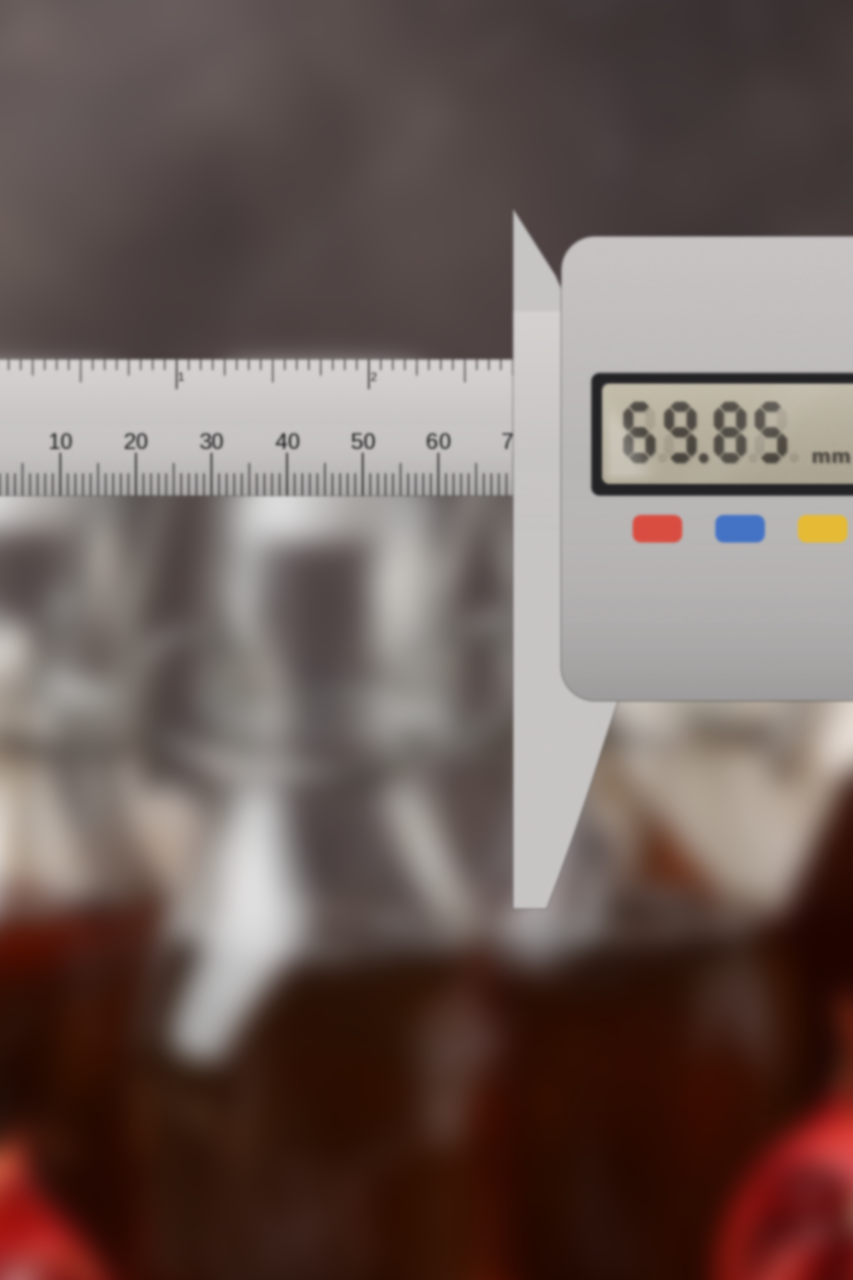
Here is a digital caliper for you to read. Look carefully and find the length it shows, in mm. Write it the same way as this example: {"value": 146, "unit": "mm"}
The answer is {"value": 69.85, "unit": "mm"}
